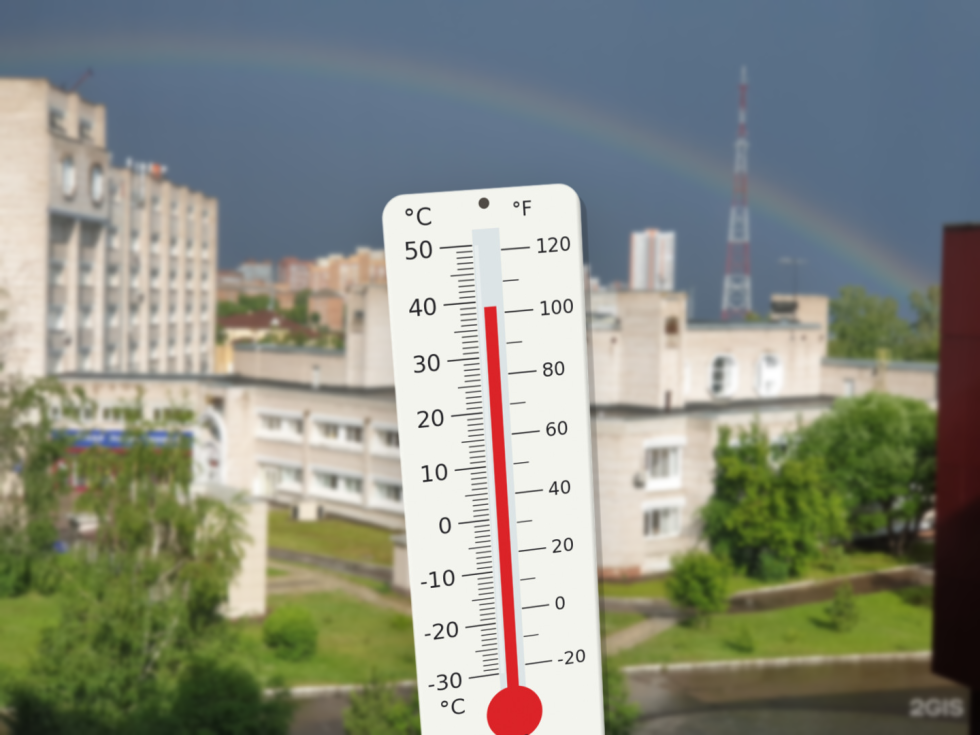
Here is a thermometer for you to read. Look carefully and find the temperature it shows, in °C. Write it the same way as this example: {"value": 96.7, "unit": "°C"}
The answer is {"value": 39, "unit": "°C"}
